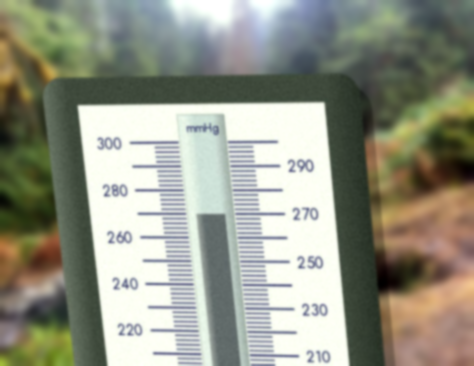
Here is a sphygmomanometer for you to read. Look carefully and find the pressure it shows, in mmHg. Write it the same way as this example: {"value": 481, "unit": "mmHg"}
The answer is {"value": 270, "unit": "mmHg"}
